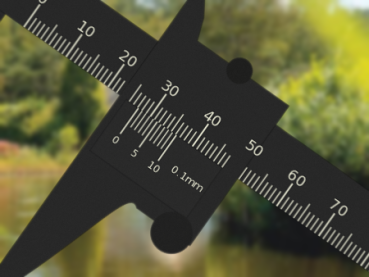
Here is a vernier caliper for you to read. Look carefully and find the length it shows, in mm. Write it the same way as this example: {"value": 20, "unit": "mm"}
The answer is {"value": 27.2, "unit": "mm"}
